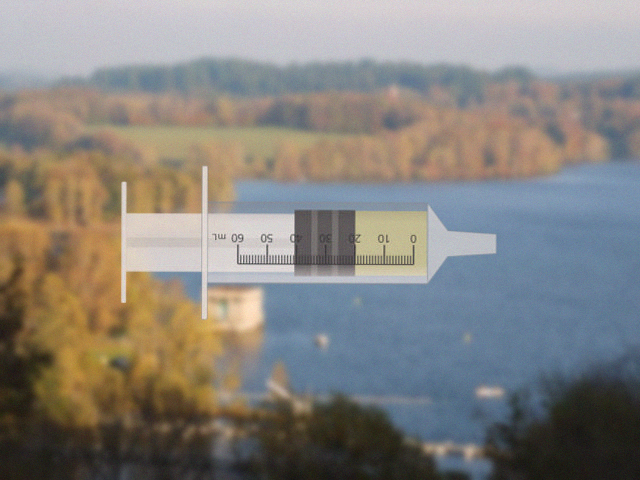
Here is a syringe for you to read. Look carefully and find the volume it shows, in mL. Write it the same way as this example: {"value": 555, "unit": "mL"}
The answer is {"value": 20, "unit": "mL"}
